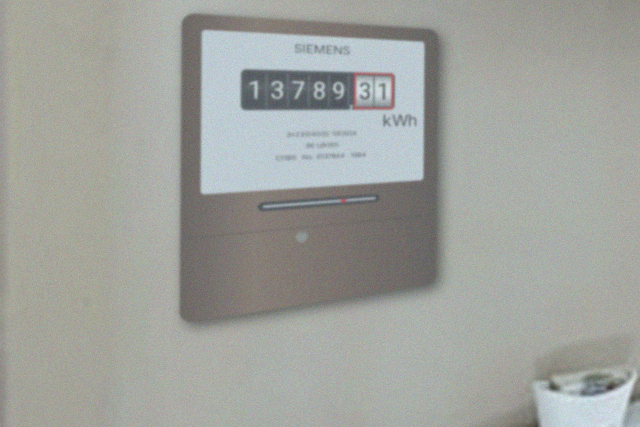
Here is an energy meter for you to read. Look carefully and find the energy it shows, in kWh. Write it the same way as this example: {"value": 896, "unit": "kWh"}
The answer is {"value": 13789.31, "unit": "kWh"}
